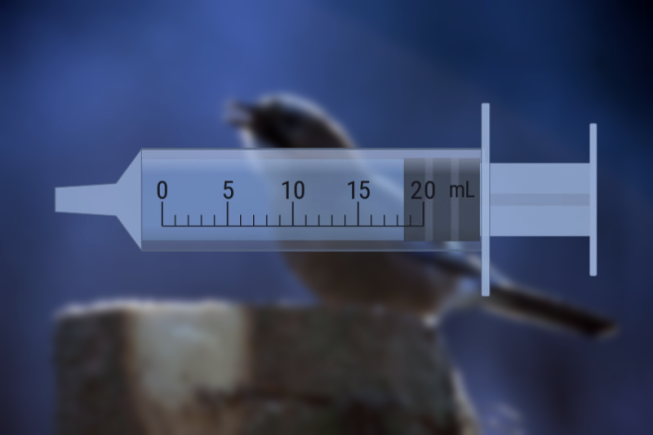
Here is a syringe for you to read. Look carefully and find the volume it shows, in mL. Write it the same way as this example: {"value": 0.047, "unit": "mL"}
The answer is {"value": 18.5, "unit": "mL"}
